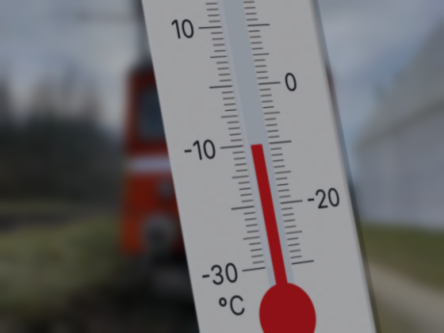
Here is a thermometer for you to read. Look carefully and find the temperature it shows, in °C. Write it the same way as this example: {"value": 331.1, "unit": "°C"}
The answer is {"value": -10, "unit": "°C"}
